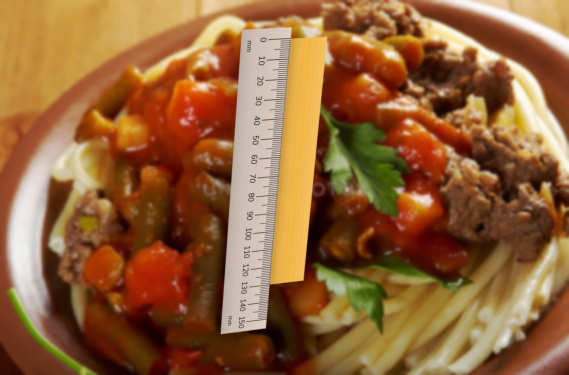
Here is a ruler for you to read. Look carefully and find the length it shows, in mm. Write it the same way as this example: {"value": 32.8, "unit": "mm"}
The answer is {"value": 130, "unit": "mm"}
